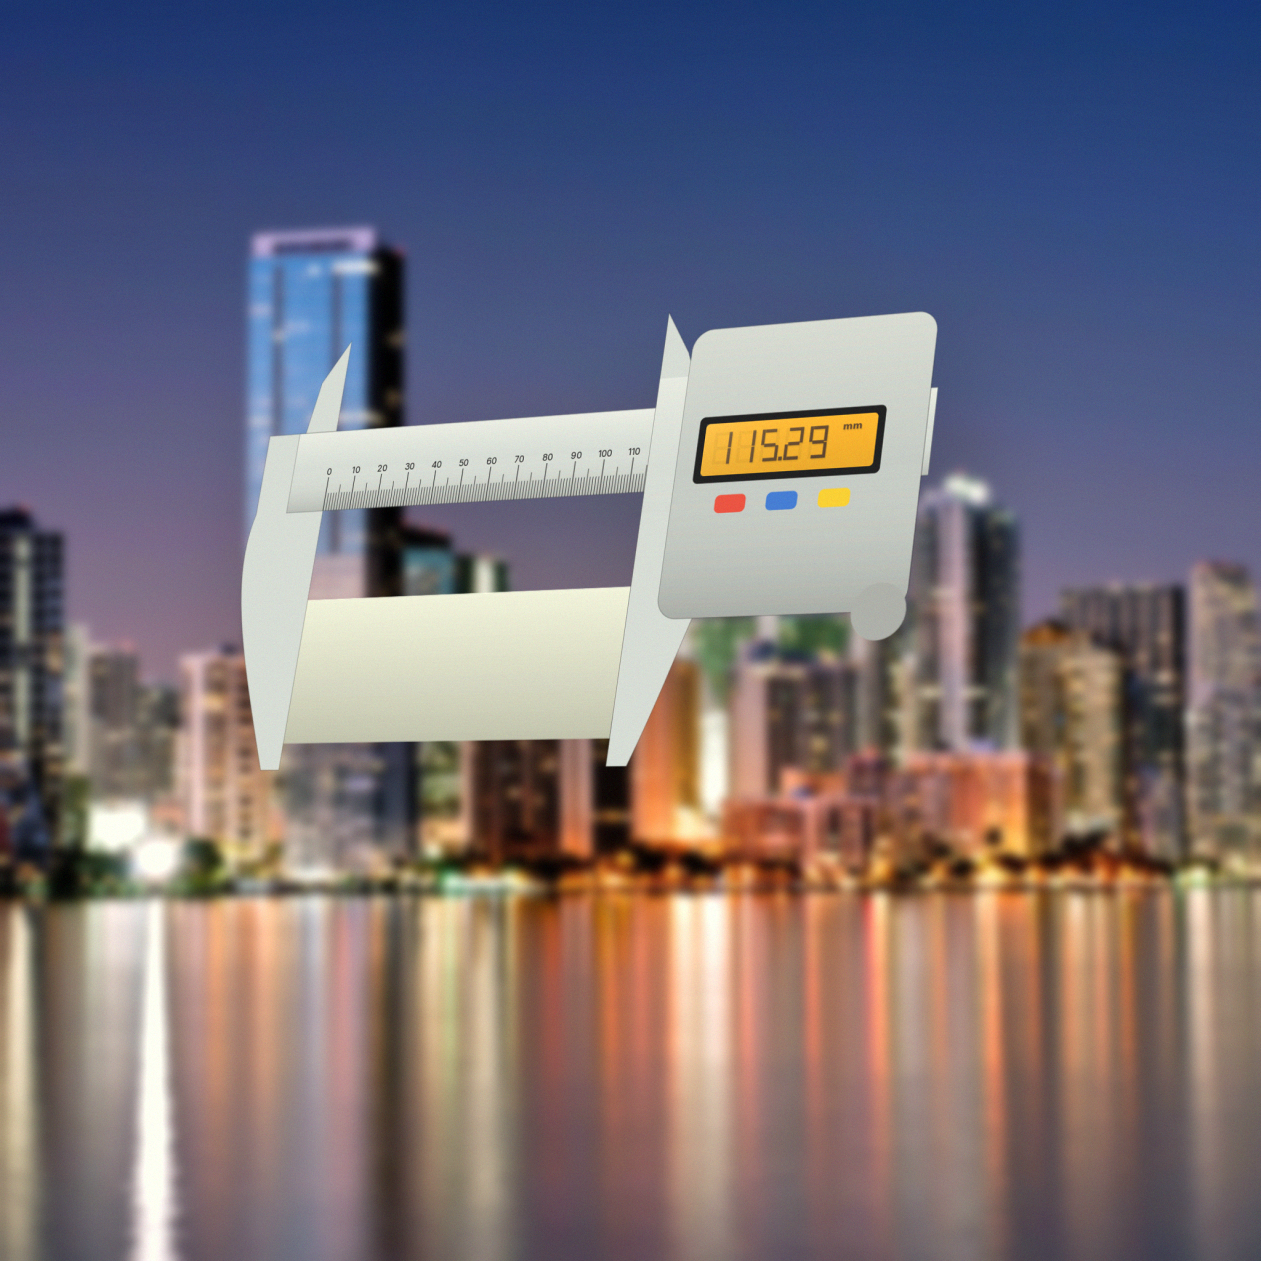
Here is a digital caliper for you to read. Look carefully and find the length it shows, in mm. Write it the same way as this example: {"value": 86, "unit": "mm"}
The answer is {"value": 115.29, "unit": "mm"}
